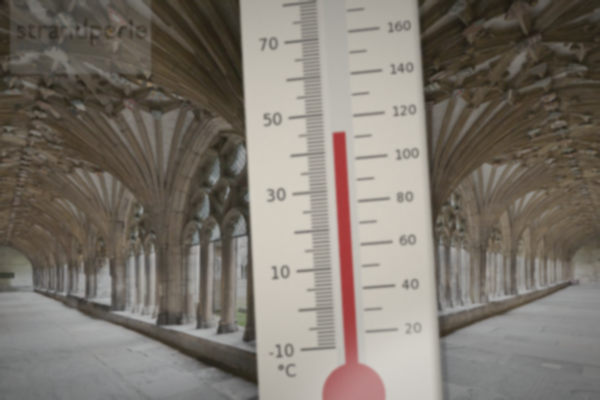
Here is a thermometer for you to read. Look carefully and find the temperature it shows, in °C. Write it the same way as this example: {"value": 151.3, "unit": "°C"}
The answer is {"value": 45, "unit": "°C"}
